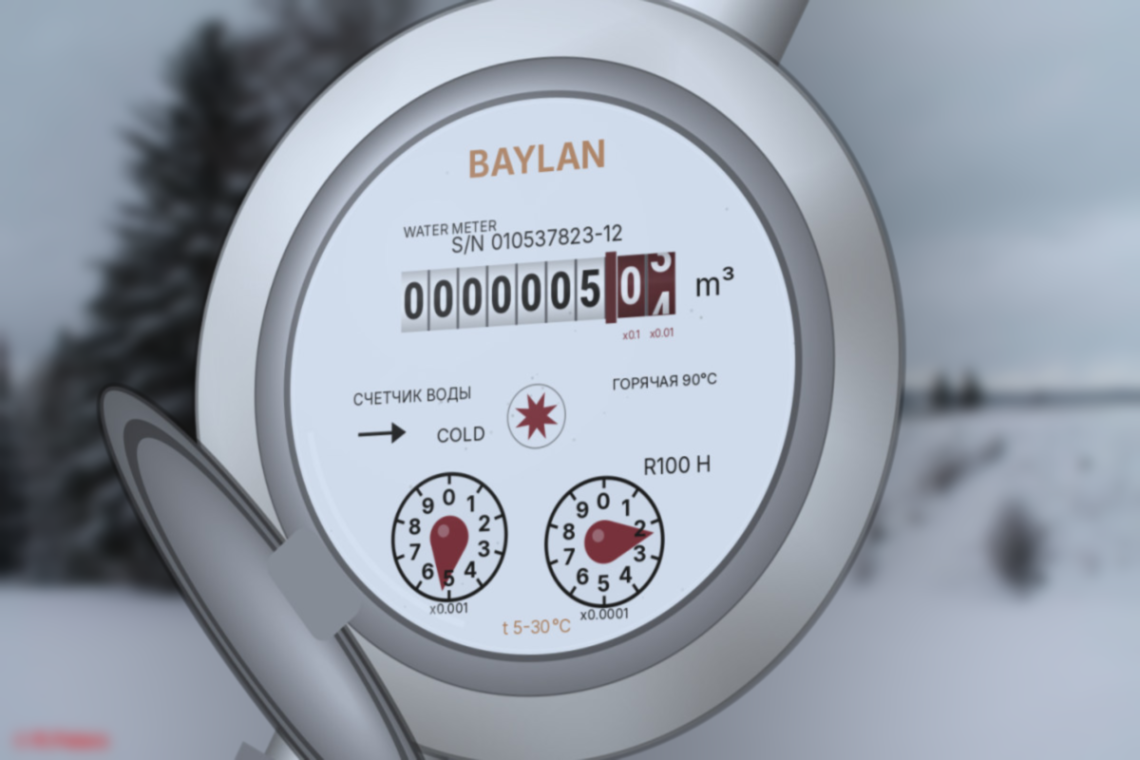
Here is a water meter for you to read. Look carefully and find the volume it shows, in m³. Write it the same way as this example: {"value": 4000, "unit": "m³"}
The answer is {"value": 5.0352, "unit": "m³"}
